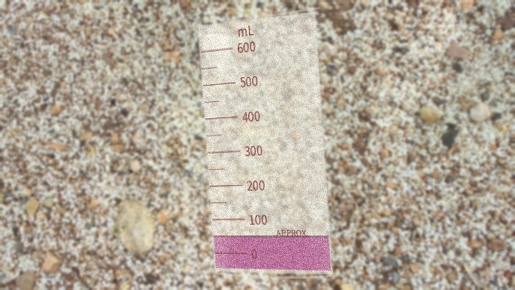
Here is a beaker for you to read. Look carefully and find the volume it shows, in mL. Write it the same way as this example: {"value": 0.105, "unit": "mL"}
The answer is {"value": 50, "unit": "mL"}
